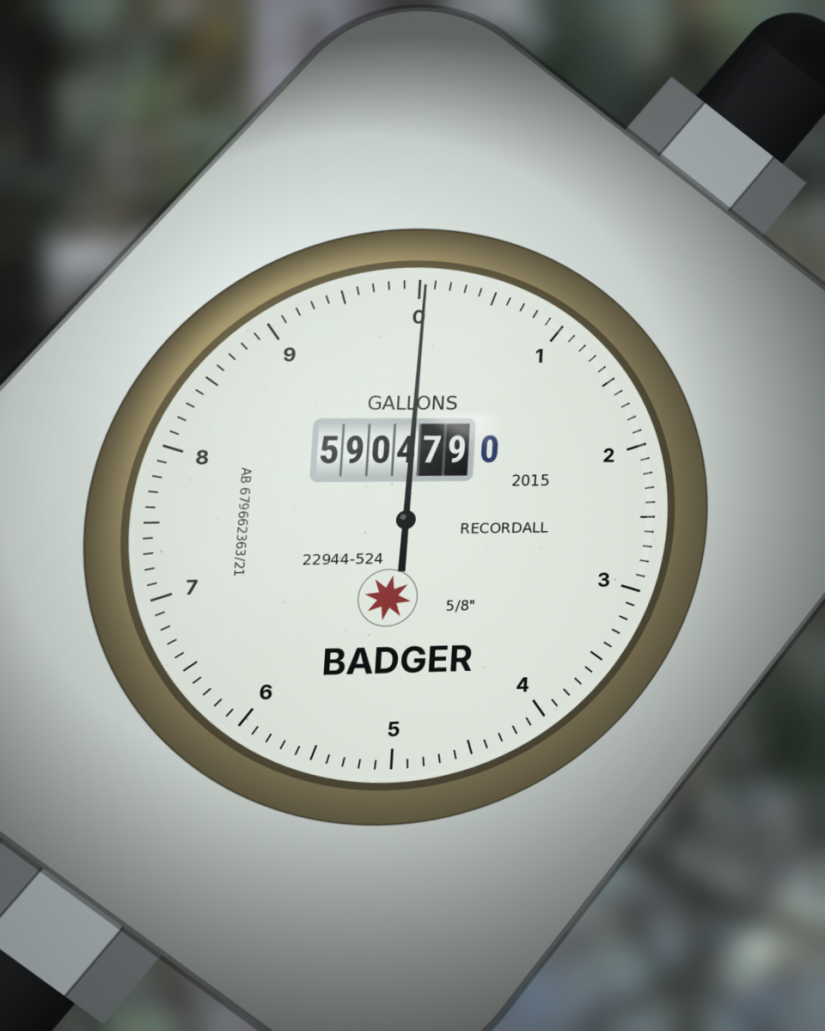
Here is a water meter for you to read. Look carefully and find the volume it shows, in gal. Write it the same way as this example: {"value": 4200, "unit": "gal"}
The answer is {"value": 5904790.0, "unit": "gal"}
